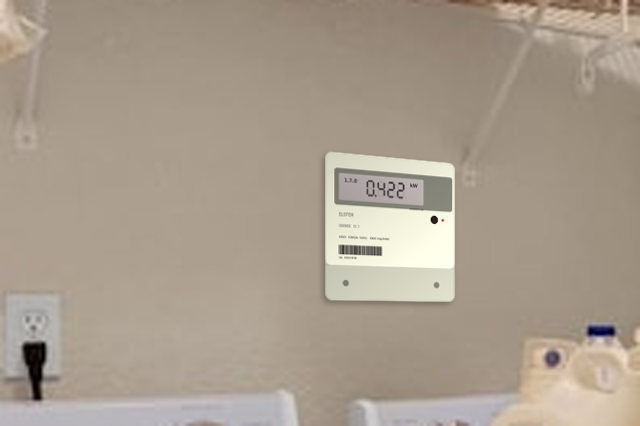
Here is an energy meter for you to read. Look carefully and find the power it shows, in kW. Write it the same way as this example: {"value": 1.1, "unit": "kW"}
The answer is {"value": 0.422, "unit": "kW"}
